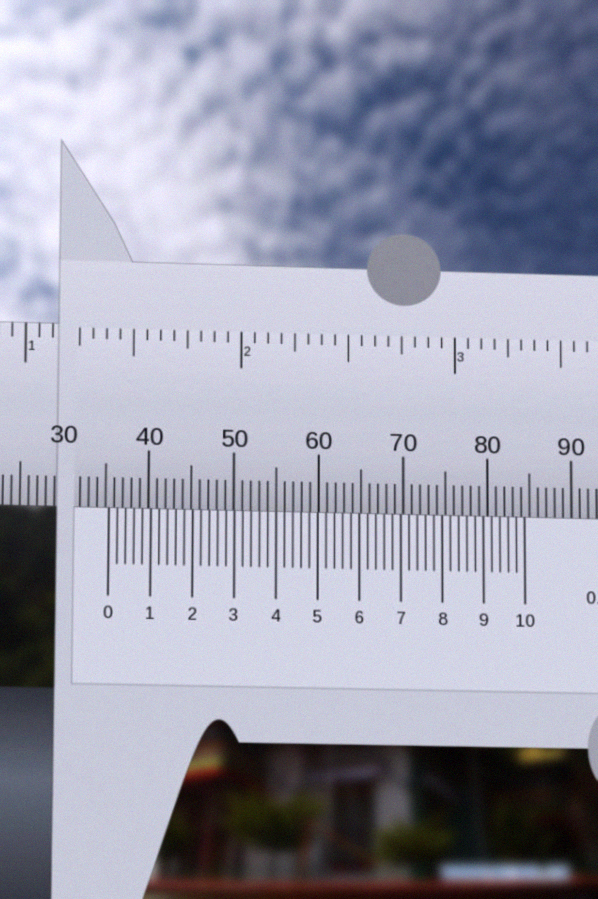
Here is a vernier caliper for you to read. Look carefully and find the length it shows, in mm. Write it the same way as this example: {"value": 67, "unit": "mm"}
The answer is {"value": 35.4, "unit": "mm"}
